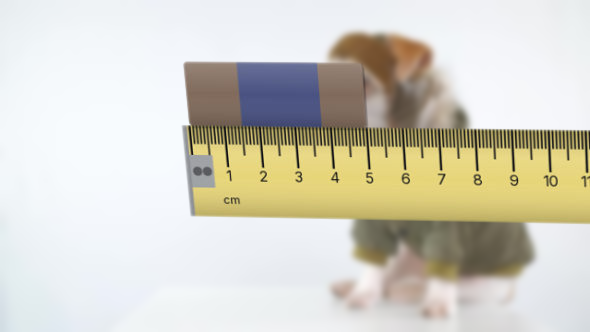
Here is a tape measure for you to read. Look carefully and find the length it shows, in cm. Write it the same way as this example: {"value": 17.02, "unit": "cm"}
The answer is {"value": 5, "unit": "cm"}
